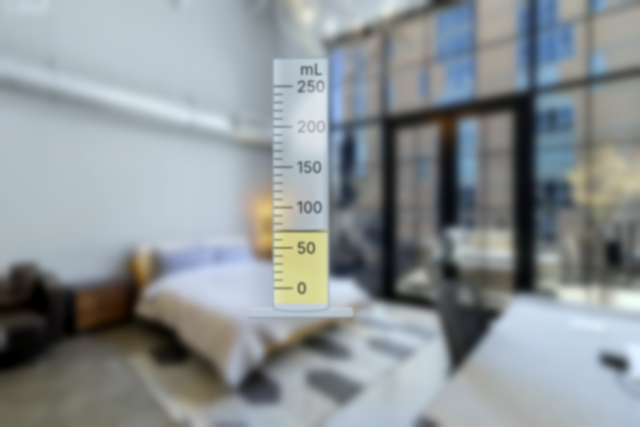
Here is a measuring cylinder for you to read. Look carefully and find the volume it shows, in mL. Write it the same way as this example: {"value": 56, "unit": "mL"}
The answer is {"value": 70, "unit": "mL"}
